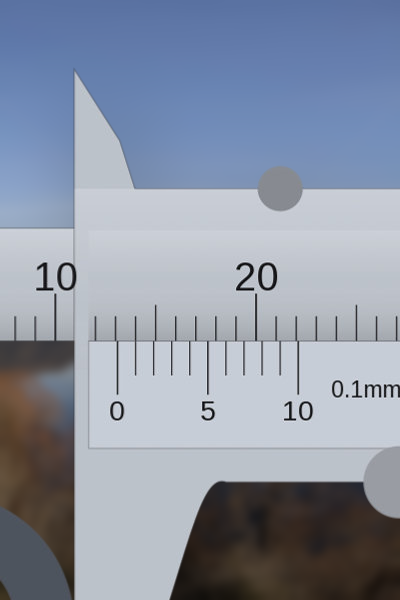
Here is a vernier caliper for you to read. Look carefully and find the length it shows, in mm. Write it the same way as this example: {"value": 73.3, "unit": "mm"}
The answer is {"value": 13.1, "unit": "mm"}
